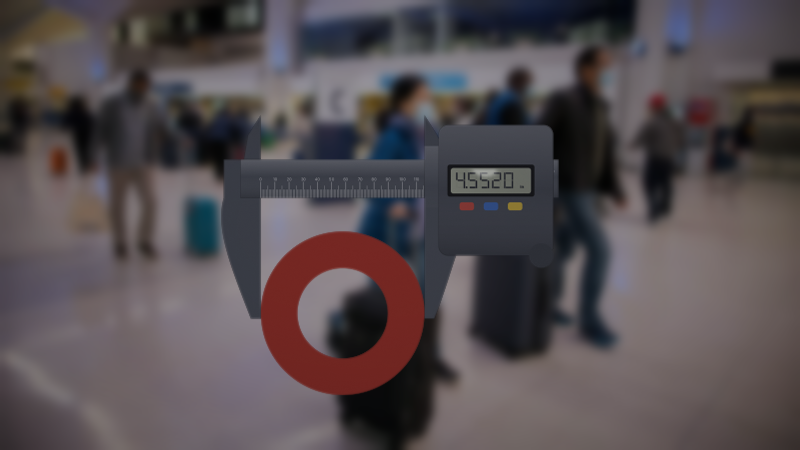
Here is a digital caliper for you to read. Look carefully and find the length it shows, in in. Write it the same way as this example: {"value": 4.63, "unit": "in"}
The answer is {"value": 4.5520, "unit": "in"}
